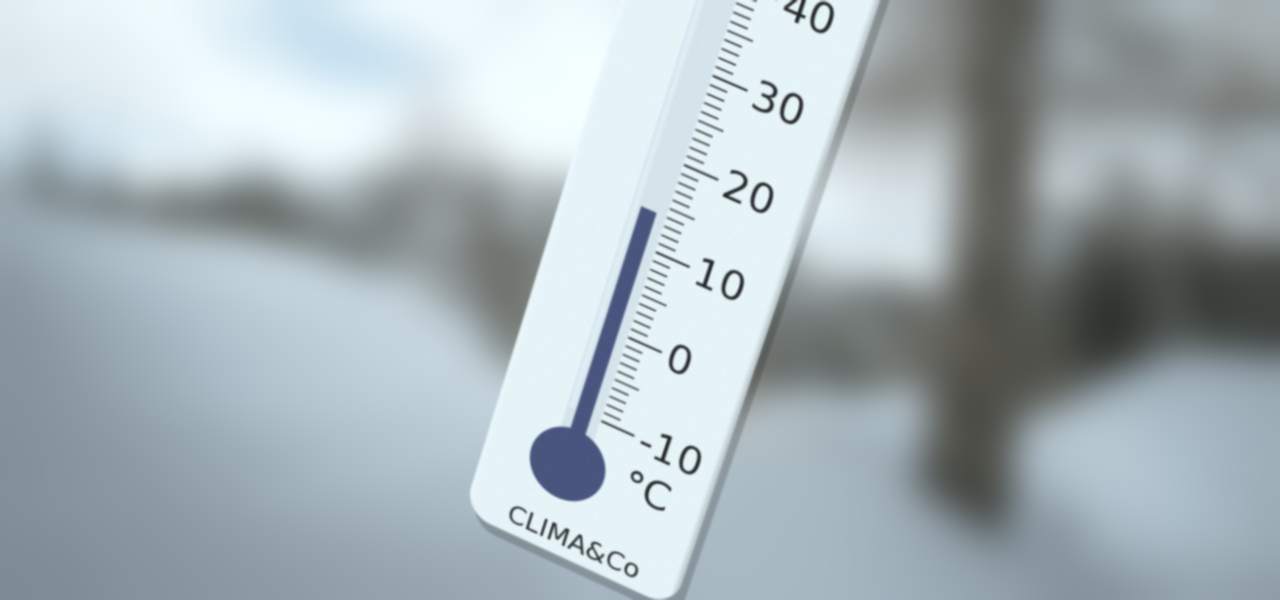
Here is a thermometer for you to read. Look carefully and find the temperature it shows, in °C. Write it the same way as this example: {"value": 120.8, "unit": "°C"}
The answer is {"value": 14, "unit": "°C"}
